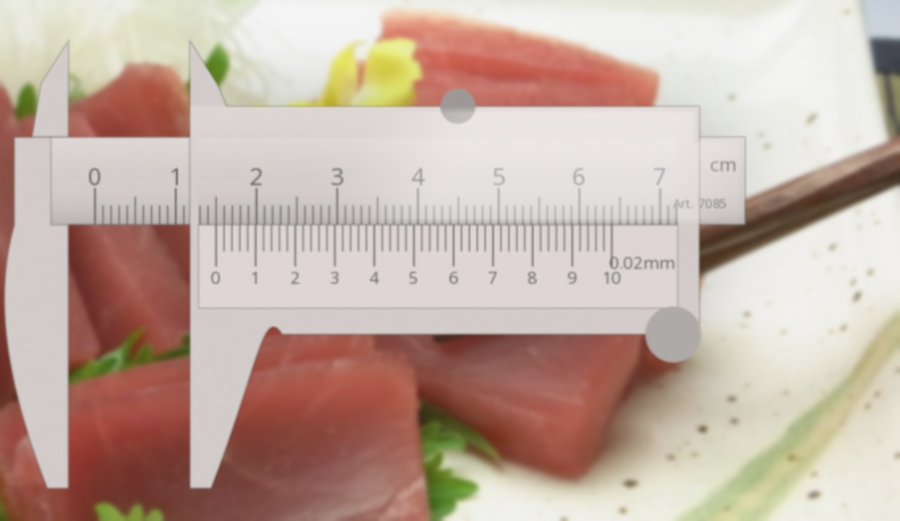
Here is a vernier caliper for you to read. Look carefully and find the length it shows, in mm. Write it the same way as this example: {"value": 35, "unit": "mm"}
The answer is {"value": 15.0, "unit": "mm"}
